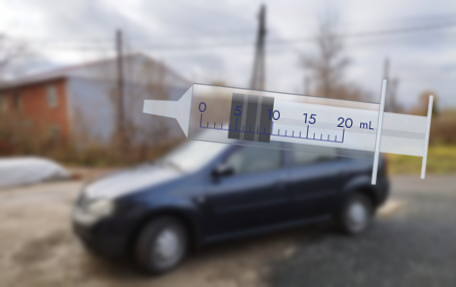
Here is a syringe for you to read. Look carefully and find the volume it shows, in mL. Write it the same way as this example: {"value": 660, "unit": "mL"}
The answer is {"value": 4, "unit": "mL"}
